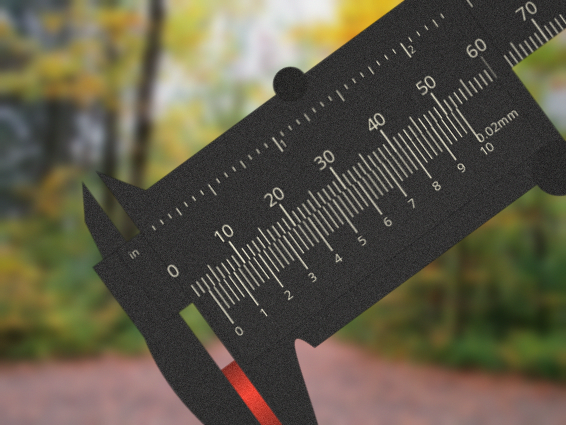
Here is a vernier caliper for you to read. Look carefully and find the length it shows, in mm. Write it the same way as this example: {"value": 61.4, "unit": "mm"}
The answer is {"value": 2.8, "unit": "mm"}
